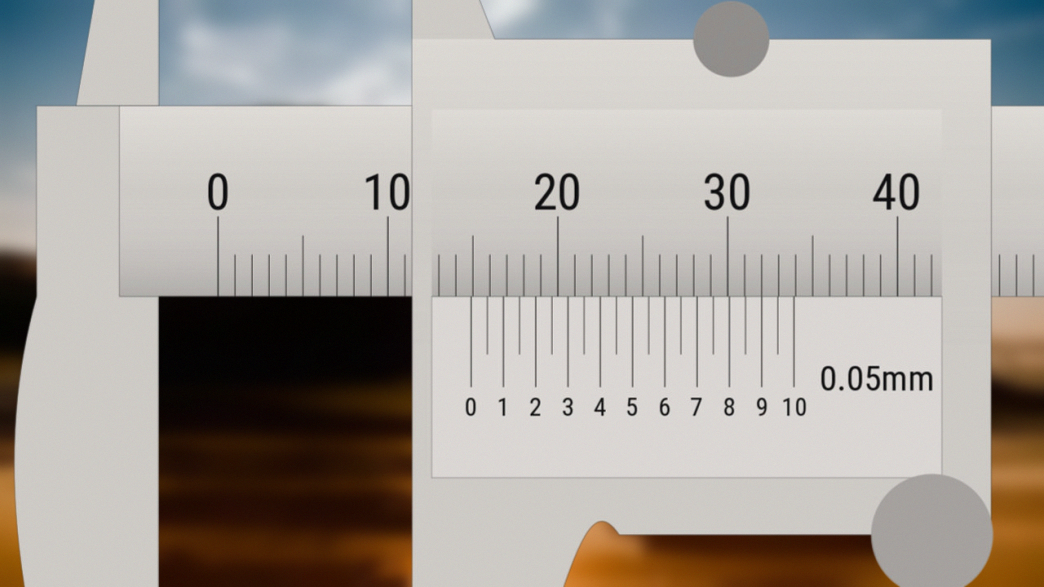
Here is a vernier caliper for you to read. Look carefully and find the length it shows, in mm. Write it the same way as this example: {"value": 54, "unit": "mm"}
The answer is {"value": 14.9, "unit": "mm"}
